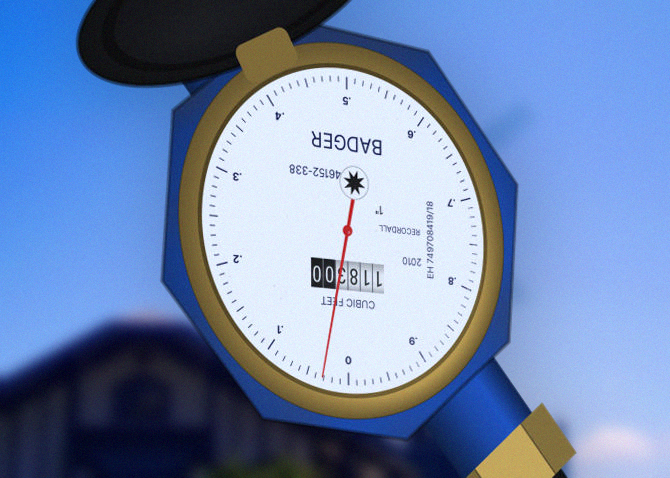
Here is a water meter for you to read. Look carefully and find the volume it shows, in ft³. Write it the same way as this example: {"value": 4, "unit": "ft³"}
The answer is {"value": 118300.03, "unit": "ft³"}
